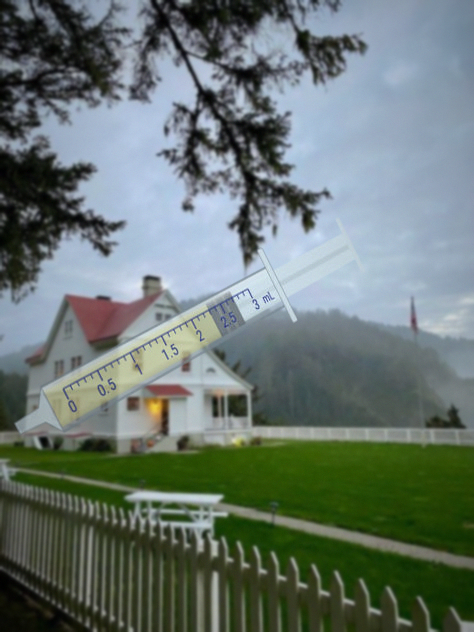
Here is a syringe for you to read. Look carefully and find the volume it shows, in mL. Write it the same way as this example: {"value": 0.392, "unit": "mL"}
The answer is {"value": 2.3, "unit": "mL"}
